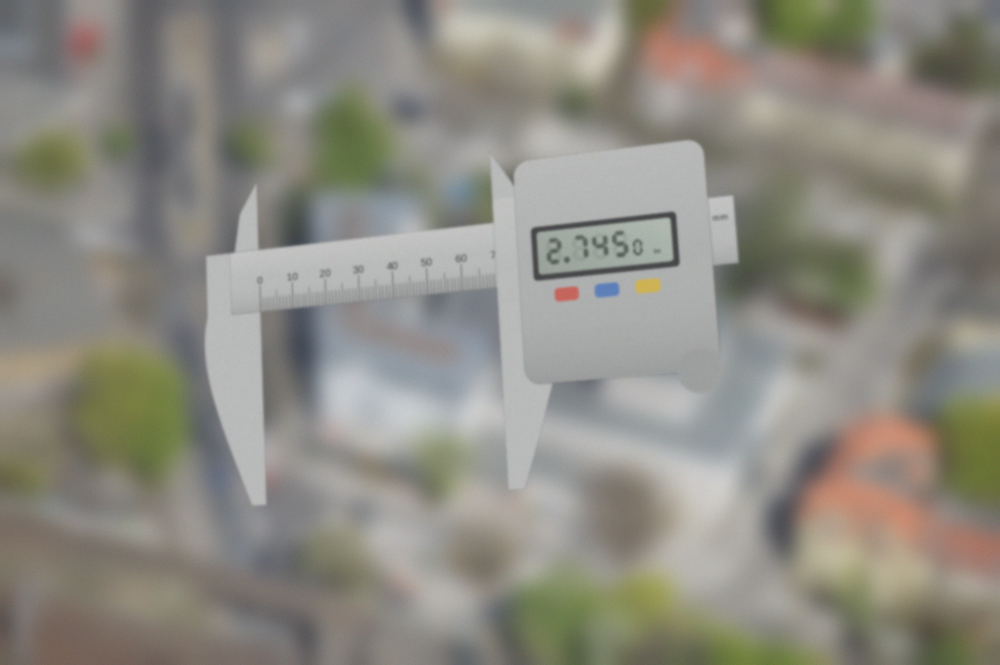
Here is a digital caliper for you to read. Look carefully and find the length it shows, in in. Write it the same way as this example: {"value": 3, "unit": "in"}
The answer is {"value": 2.7450, "unit": "in"}
